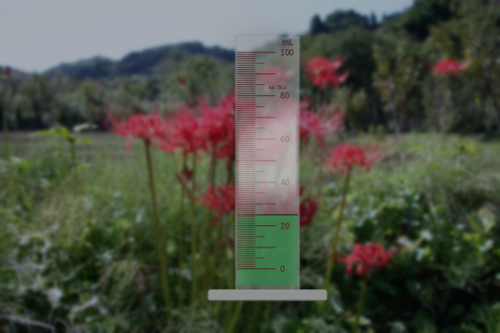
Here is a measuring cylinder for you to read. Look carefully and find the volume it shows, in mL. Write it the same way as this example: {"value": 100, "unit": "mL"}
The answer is {"value": 25, "unit": "mL"}
